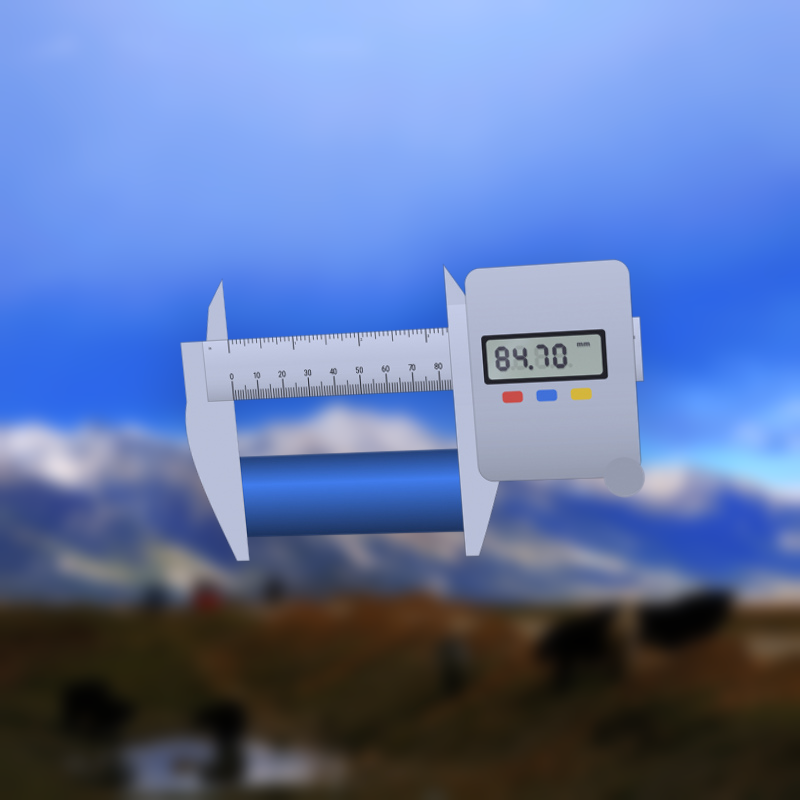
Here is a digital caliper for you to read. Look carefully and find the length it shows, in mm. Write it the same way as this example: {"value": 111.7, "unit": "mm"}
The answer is {"value": 84.70, "unit": "mm"}
